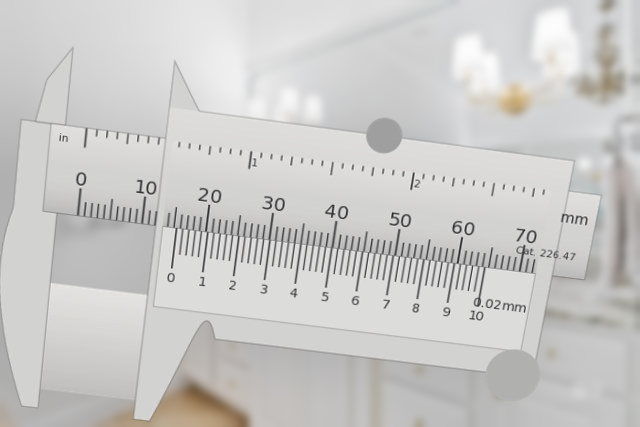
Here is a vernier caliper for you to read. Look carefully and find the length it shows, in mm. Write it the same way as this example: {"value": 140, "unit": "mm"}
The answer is {"value": 15.4, "unit": "mm"}
